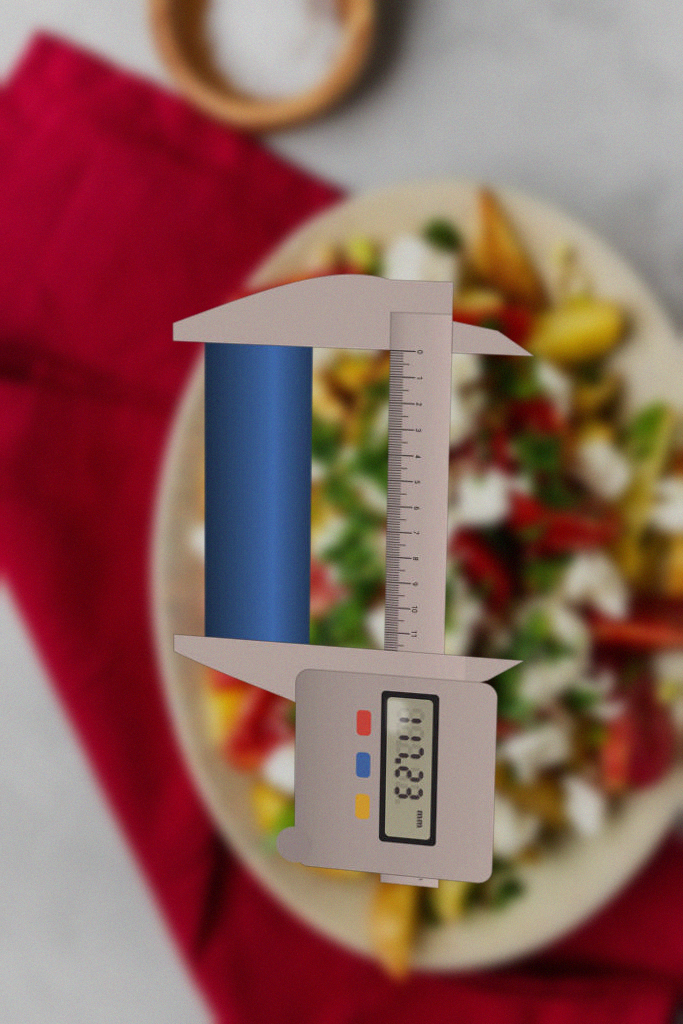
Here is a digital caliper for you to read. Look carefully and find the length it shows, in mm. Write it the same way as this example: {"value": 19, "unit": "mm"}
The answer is {"value": 117.23, "unit": "mm"}
